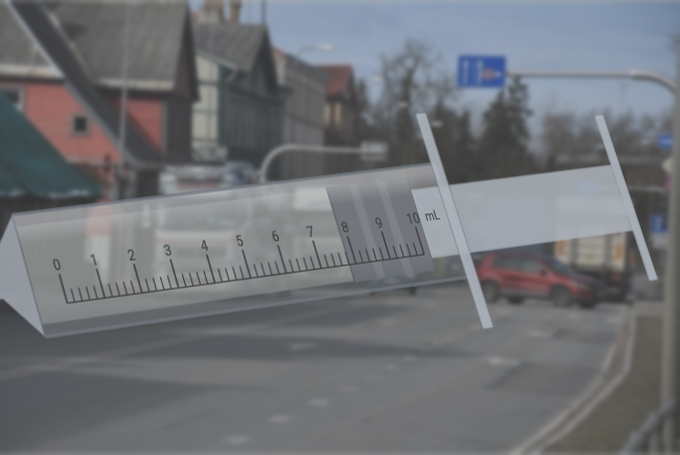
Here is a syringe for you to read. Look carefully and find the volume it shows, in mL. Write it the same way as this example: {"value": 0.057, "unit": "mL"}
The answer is {"value": 7.8, "unit": "mL"}
